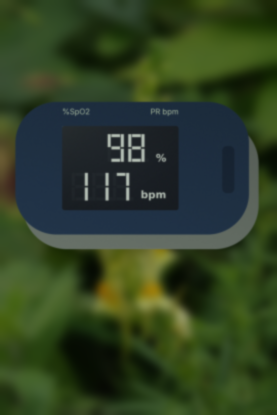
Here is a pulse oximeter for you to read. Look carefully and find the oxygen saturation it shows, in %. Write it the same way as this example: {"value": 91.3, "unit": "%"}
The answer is {"value": 98, "unit": "%"}
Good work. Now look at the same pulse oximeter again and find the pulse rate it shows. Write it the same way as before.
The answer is {"value": 117, "unit": "bpm"}
